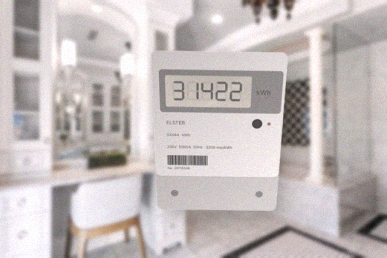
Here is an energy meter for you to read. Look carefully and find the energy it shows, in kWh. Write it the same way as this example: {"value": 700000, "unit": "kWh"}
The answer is {"value": 31422, "unit": "kWh"}
